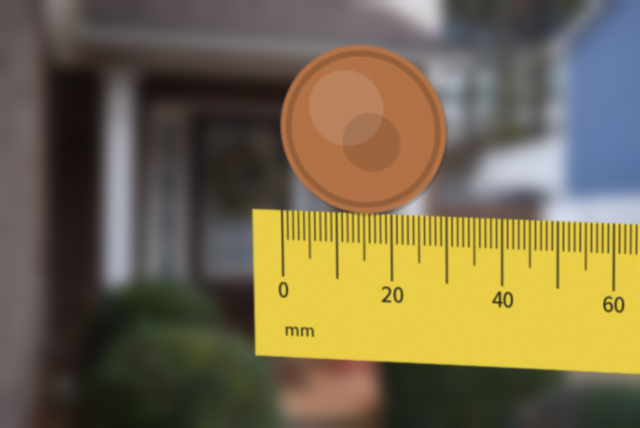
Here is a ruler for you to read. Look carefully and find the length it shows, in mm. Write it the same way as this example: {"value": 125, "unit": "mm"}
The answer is {"value": 30, "unit": "mm"}
